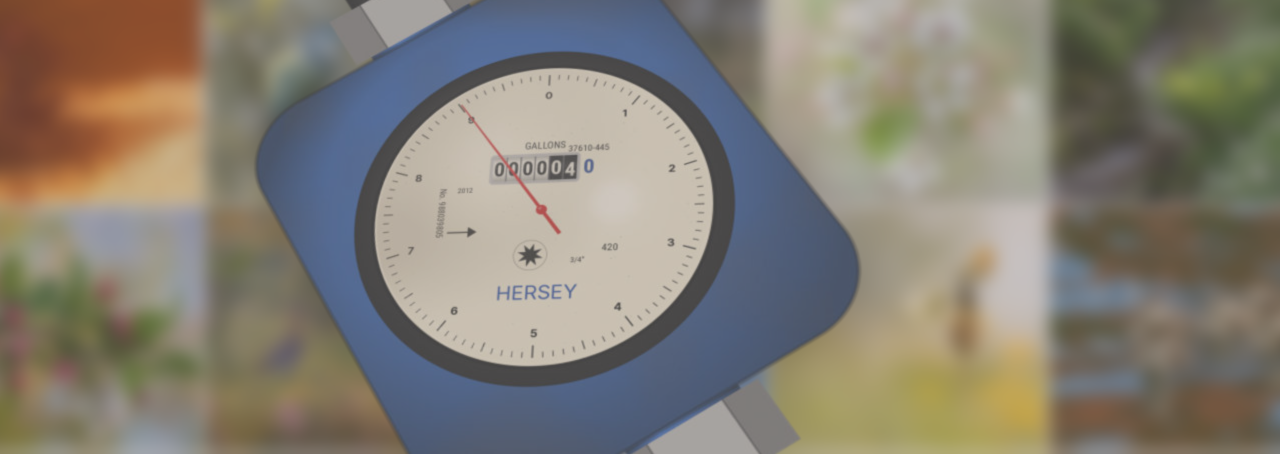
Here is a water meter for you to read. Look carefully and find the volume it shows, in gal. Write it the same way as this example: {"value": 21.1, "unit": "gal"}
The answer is {"value": 39.0, "unit": "gal"}
